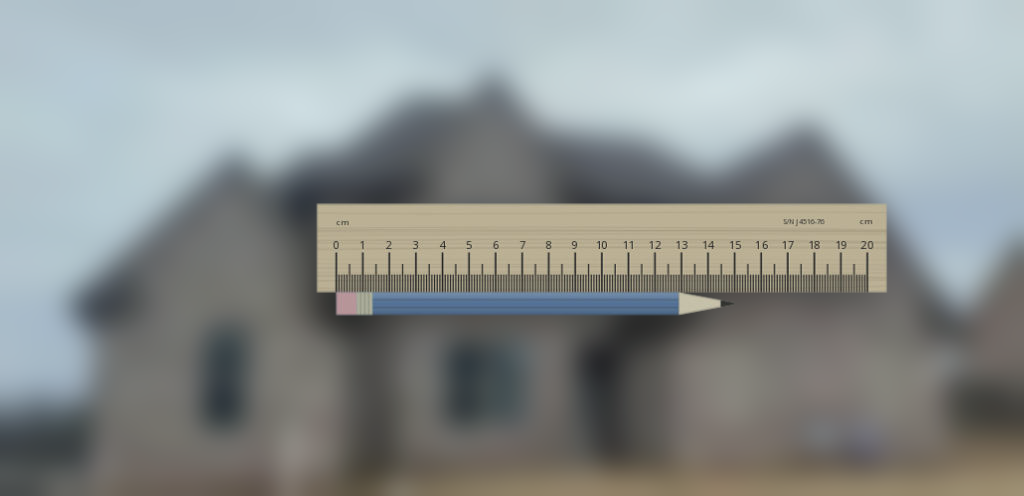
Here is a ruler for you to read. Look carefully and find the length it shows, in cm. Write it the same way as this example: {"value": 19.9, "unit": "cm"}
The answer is {"value": 15, "unit": "cm"}
